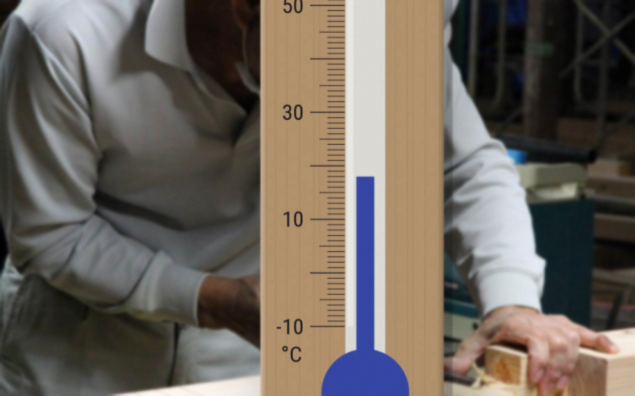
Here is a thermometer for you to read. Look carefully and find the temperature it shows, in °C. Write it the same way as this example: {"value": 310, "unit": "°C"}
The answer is {"value": 18, "unit": "°C"}
